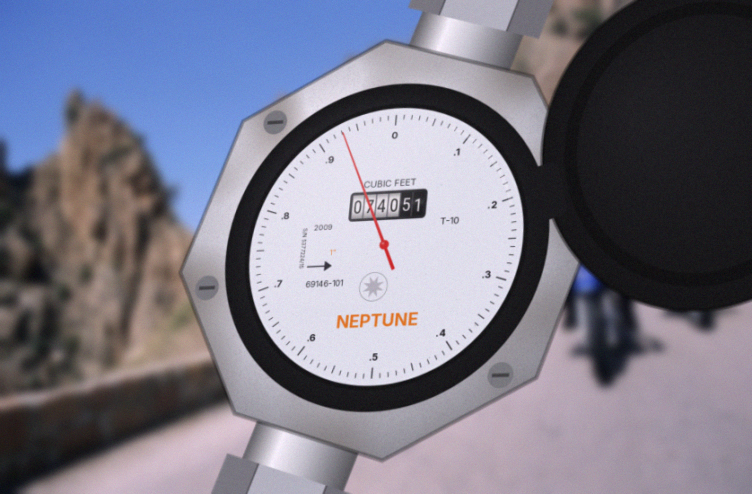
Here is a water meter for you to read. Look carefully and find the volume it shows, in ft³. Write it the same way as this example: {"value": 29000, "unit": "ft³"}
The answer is {"value": 74050.93, "unit": "ft³"}
